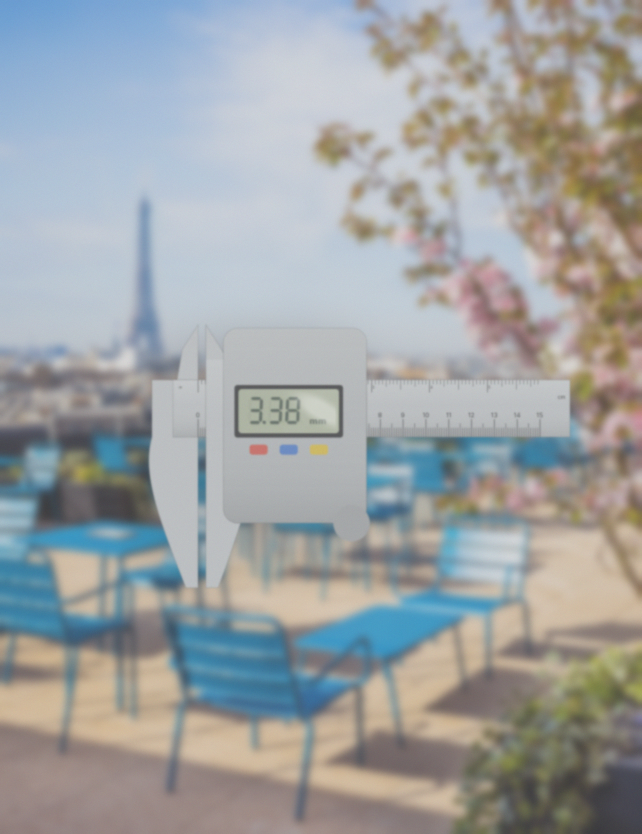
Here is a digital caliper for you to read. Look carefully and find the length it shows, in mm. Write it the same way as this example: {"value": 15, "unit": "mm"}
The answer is {"value": 3.38, "unit": "mm"}
